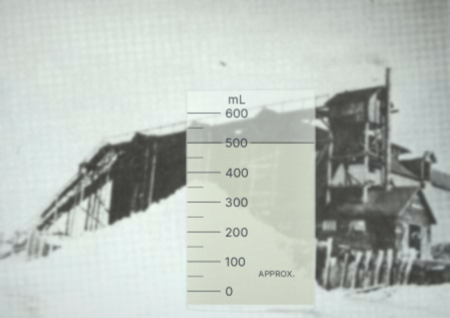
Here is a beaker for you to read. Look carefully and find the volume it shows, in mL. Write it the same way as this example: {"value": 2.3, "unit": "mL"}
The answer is {"value": 500, "unit": "mL"}
